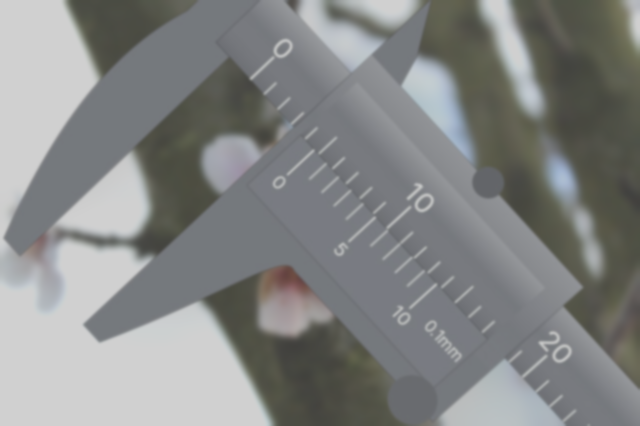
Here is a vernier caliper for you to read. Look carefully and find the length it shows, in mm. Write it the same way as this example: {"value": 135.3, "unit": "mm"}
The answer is {"value": 4.7, "unit": "mm"}
